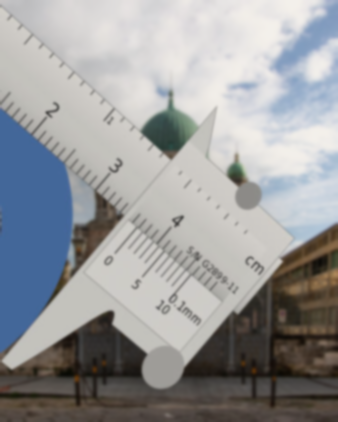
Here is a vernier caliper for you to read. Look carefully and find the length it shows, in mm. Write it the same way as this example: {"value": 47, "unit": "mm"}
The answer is {"value": 36.8, "unit": "mm"}
